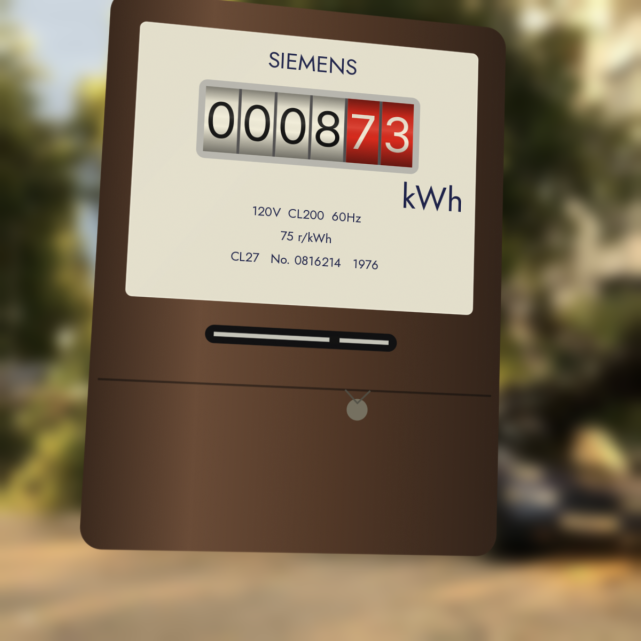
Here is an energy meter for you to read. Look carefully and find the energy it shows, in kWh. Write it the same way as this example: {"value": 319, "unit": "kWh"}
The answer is {"value": 8.73, "unit": "kWh"}
